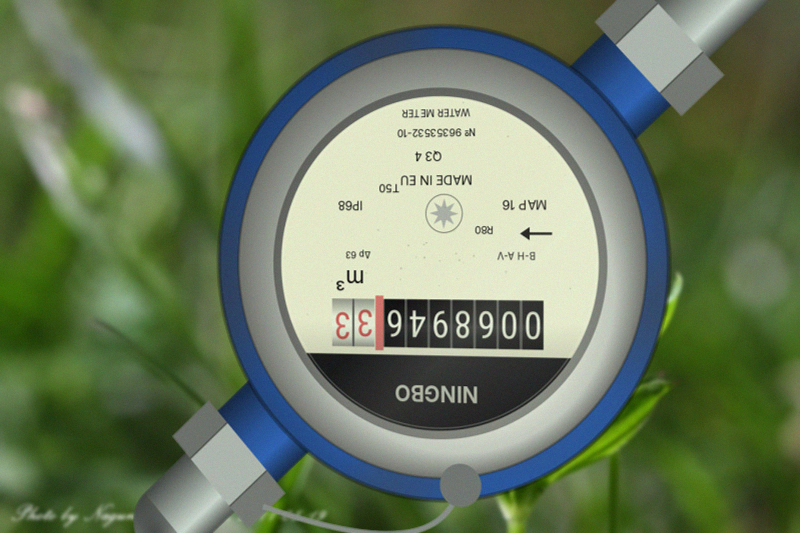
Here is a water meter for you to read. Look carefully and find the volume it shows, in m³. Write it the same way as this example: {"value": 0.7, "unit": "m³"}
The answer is {"value": 68946.33, "unit": "m³"}
